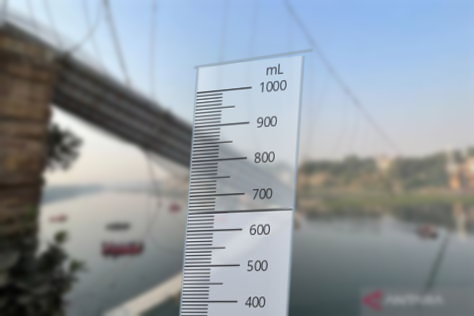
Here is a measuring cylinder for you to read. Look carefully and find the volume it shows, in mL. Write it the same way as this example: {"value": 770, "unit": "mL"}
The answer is {"value": 650, "unit": "mL"}
